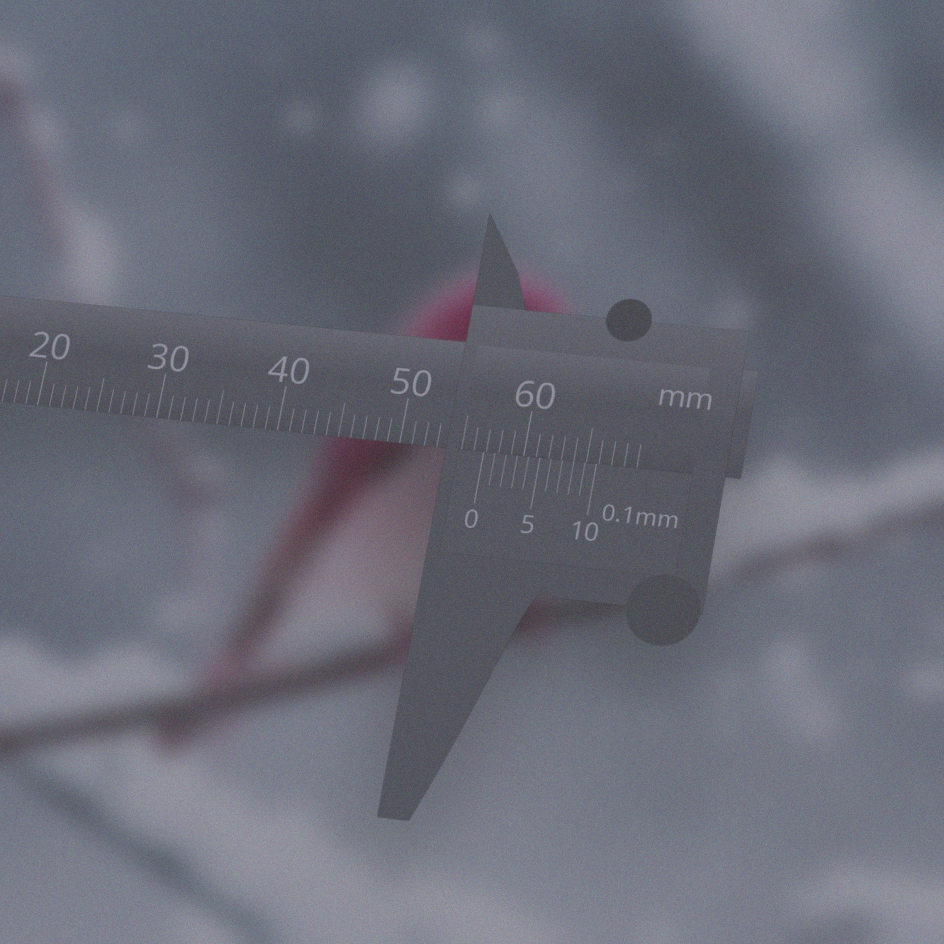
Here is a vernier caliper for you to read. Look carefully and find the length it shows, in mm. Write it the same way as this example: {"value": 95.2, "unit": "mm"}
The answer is {"value": 56.8, "unit": "mm"}
